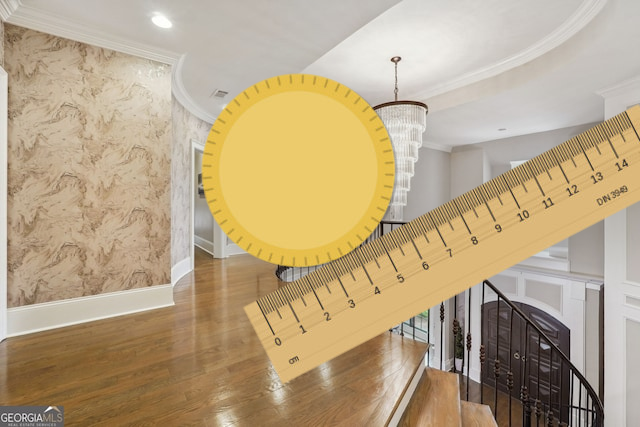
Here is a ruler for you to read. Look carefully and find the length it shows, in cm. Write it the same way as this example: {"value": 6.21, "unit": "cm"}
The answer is {"value": 7, "unit": "cm"}
